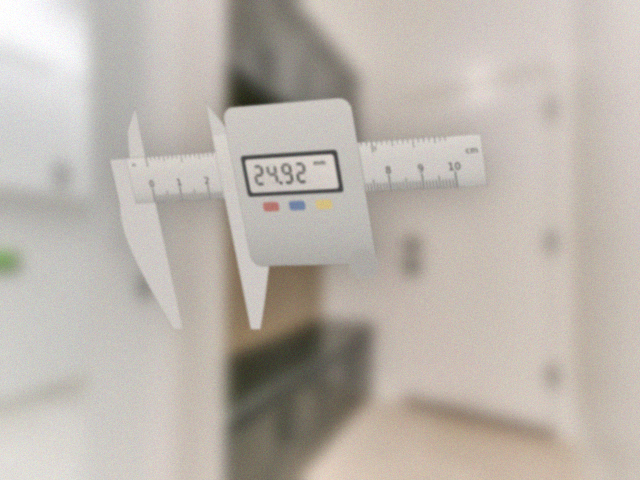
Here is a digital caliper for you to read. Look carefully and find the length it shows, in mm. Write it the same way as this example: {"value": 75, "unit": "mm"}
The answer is {"value": 24.92, "unit": "mm"}
